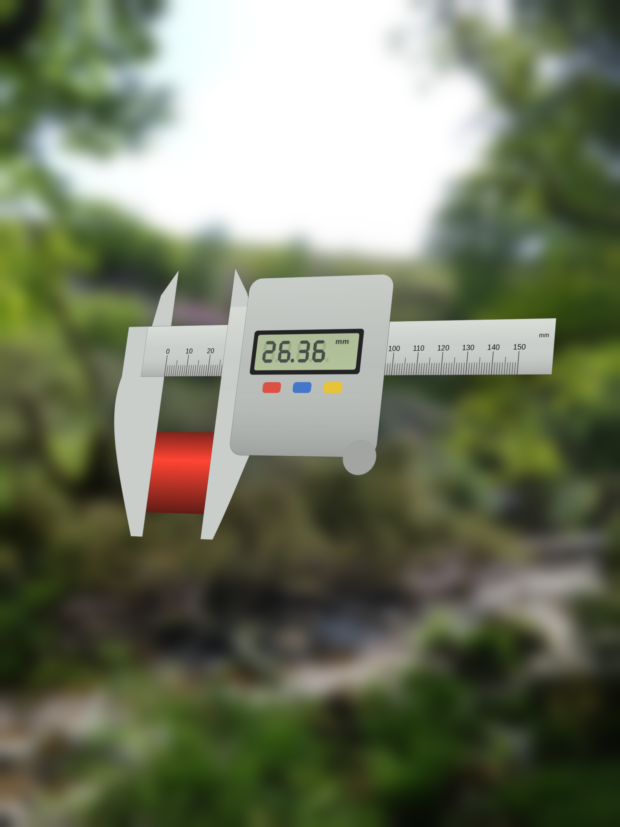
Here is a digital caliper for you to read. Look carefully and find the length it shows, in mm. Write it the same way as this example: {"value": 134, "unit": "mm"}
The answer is {"value": 26.36, "unit": "mm"}
